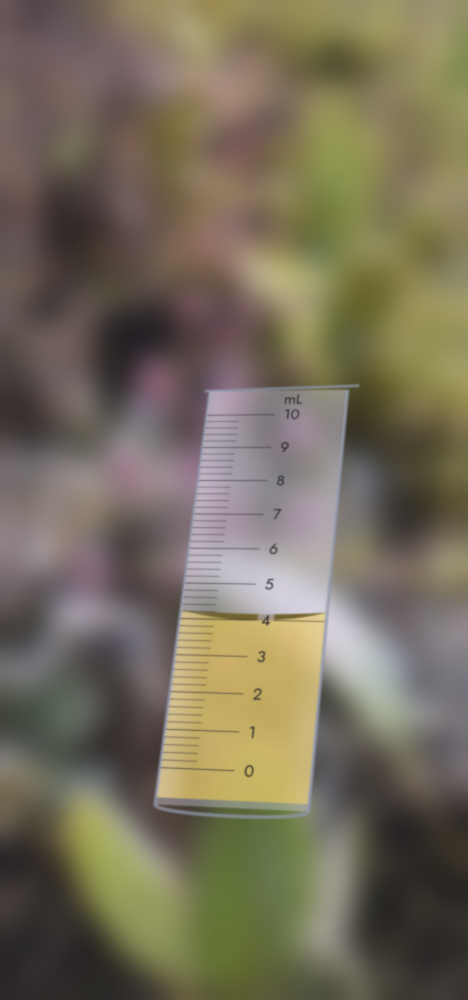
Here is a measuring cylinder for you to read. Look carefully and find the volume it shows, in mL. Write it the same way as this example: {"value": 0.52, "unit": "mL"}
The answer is {"value": 4, "unit": "mL"}
